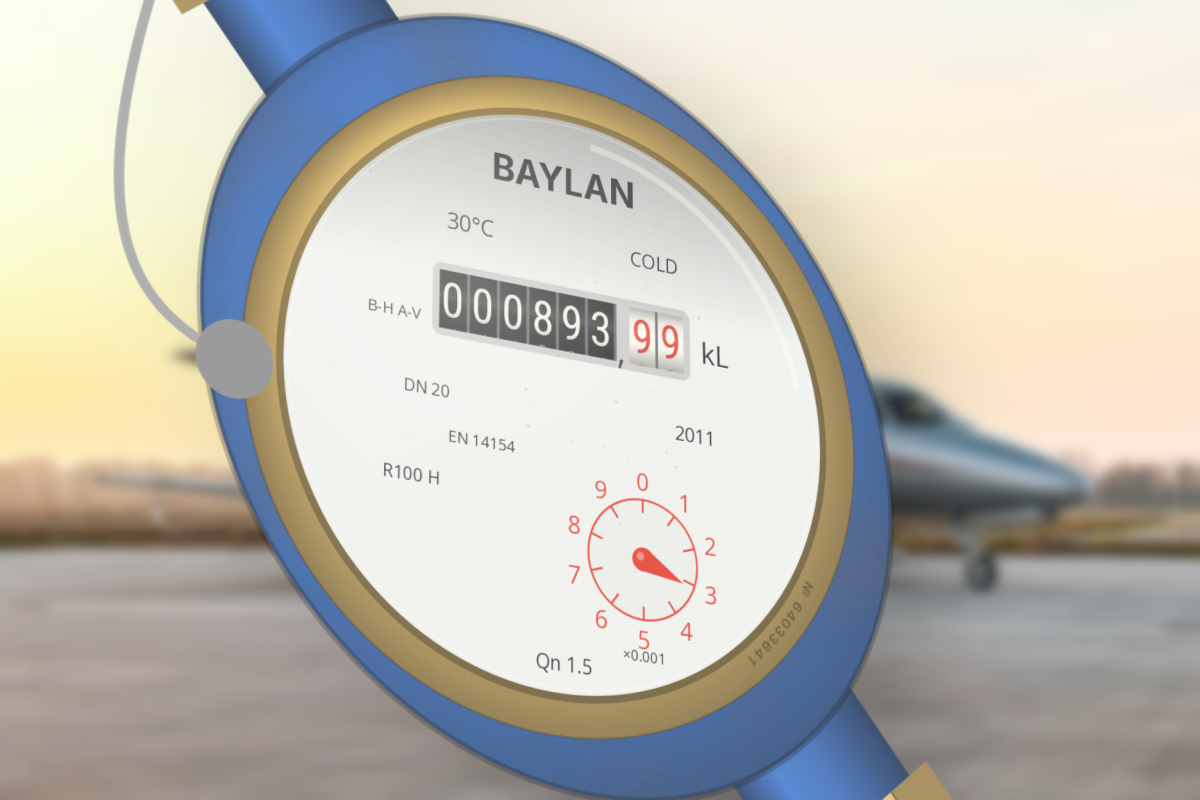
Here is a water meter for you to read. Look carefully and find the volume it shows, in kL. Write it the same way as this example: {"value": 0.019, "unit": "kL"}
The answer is {"value": 893.993, "unit": "kL"}
